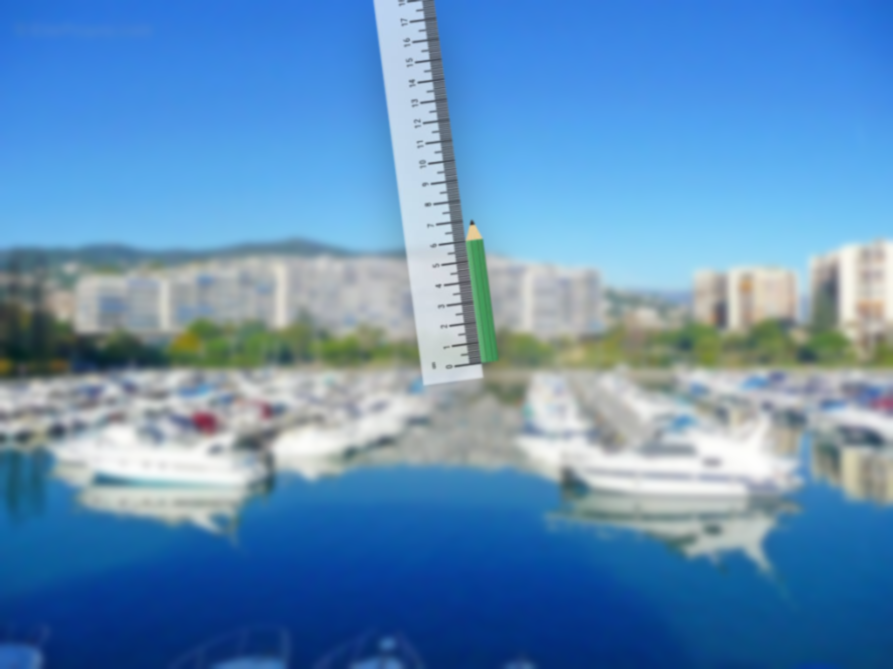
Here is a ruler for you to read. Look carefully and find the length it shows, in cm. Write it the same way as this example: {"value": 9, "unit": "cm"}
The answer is {"value": 7, "unit": "cm"}
